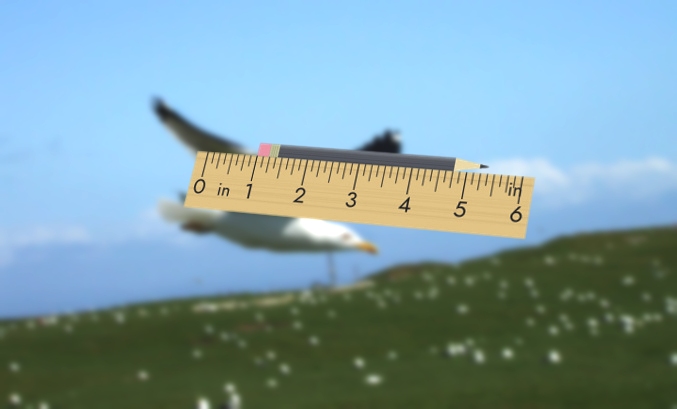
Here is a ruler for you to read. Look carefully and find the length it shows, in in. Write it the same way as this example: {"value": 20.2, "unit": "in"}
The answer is {"value": 4.375, "unit": "in"}
